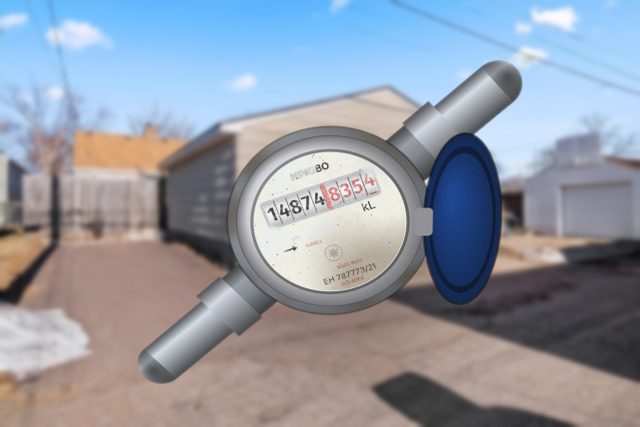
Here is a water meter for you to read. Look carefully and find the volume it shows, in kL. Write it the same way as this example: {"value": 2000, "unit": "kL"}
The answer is {"value": 14874.8354, "unit": "kL"}
